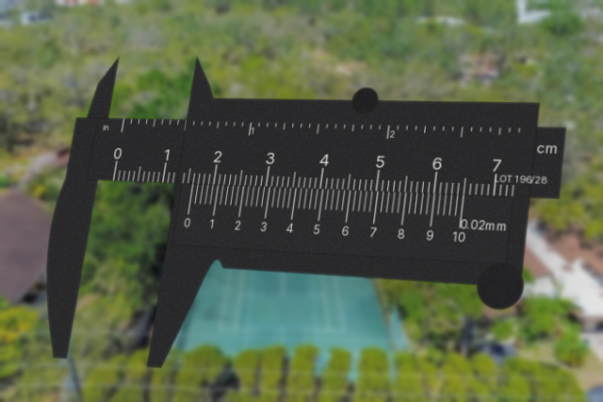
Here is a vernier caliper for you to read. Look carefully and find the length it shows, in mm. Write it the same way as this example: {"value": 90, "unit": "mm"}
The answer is {"value": 16.0, "unit": "mm"}
